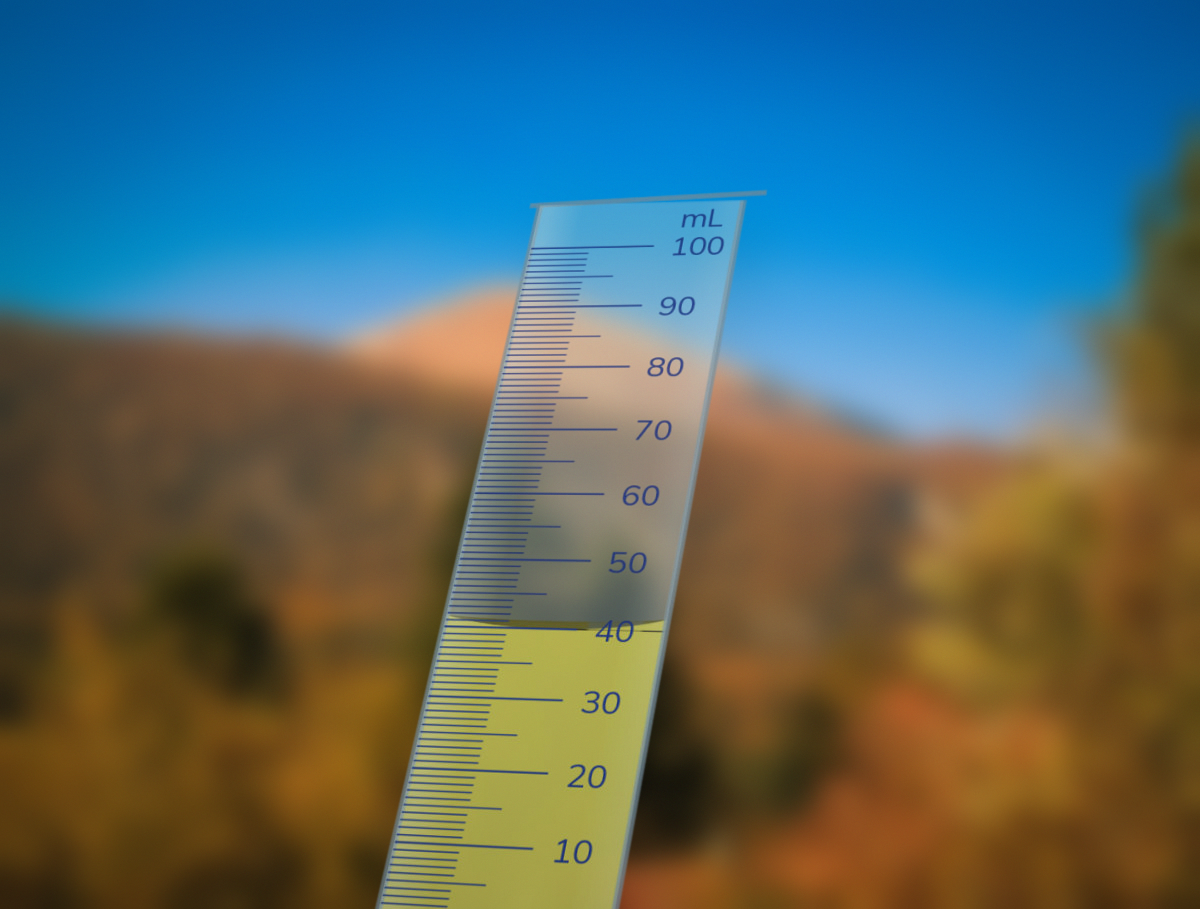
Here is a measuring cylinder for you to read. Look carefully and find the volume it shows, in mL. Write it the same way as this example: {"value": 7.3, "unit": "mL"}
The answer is {"value": 40, "unit": "mL"}
